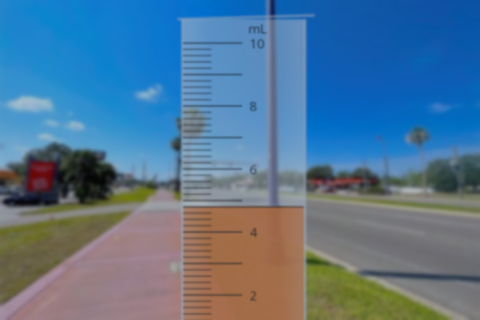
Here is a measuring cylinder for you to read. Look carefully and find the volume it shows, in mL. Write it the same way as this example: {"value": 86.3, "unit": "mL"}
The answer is {"value": 4.8, "unit": "mL"}
